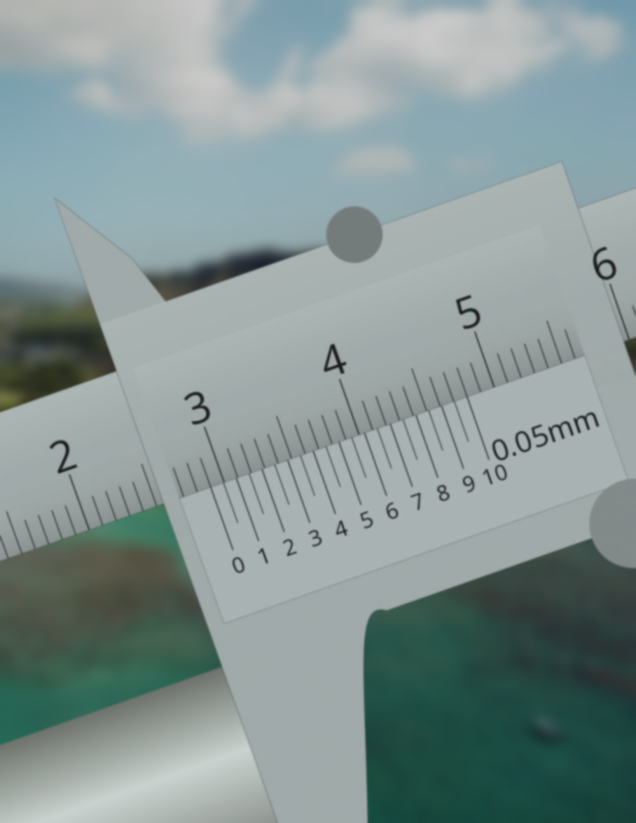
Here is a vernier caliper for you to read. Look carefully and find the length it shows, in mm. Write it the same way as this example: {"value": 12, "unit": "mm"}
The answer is {"value": 29.0, "unit": "mm"}
